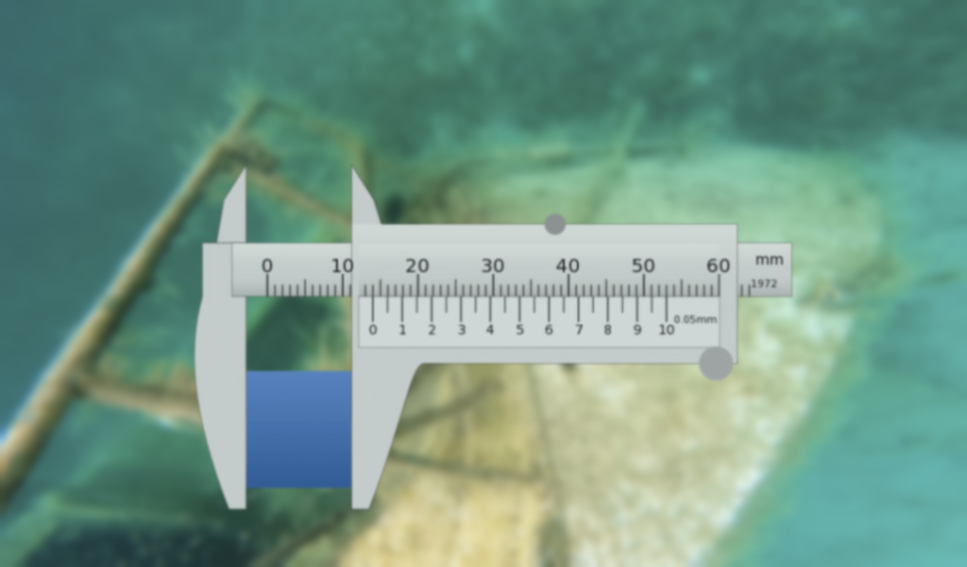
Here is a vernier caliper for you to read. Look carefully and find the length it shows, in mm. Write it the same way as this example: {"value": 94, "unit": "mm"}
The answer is {"value": 14.0, "unit": "mm"}
